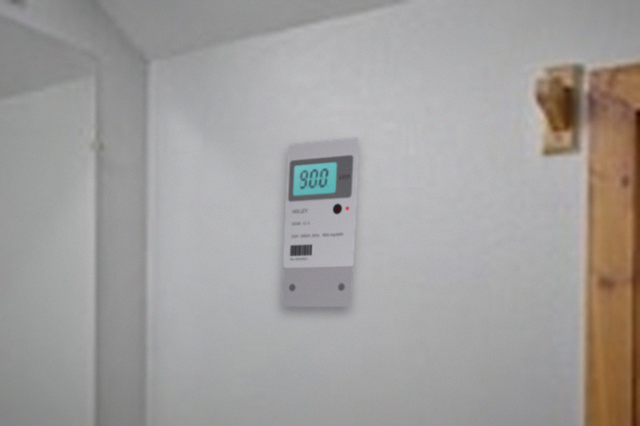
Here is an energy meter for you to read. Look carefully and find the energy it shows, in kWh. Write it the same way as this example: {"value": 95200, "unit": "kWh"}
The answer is {"value": 900, "unit": "kWh"}
